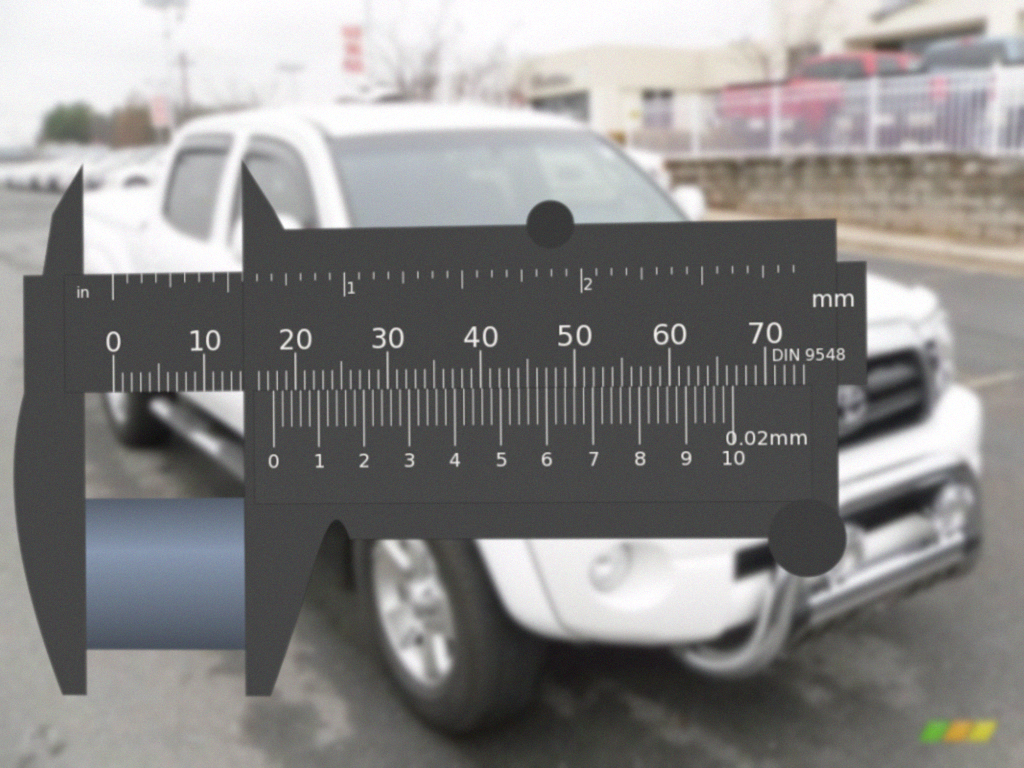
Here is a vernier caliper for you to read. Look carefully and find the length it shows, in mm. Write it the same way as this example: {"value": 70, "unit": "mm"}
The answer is {"value": 17.6, "unit": "mm"}
